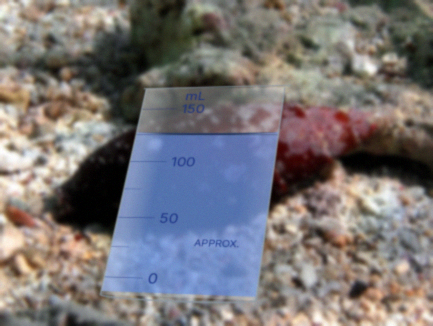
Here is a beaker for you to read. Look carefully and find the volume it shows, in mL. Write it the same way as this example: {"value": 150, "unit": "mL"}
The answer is {"value": 125, "unit": "mL"}
